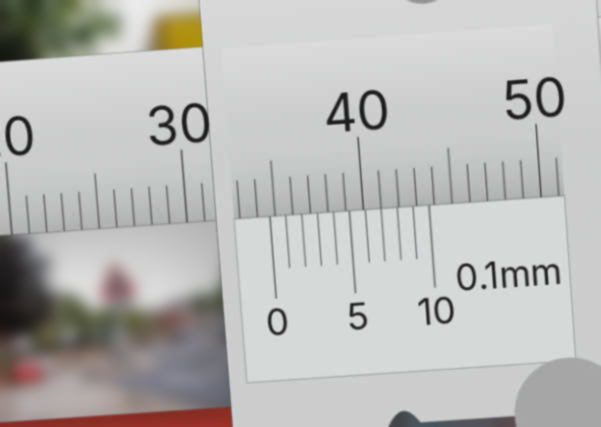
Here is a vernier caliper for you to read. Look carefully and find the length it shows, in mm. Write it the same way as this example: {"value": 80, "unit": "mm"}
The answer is {"value": 34.7, "unit": "mm"}
